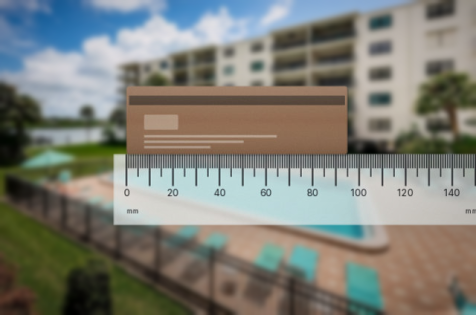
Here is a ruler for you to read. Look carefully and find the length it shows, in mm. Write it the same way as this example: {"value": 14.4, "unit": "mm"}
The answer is {"value": 95, "unit": "mm"}
